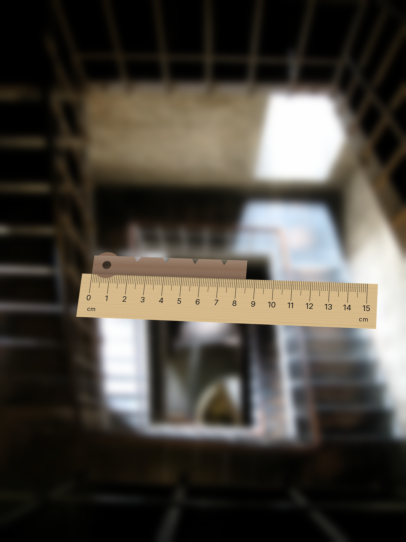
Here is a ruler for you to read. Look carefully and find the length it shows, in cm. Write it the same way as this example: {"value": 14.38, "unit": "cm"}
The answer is {"value": 8.5, "unit": "cm"}
